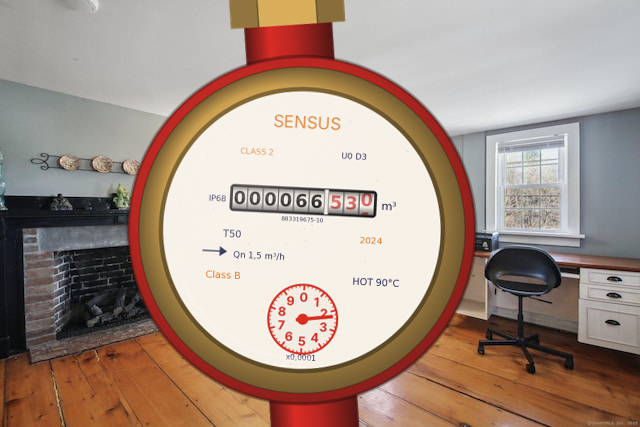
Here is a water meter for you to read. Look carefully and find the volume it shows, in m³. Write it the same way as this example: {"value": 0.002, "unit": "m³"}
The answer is {"value": 66.5302, "unit": "m³"}
